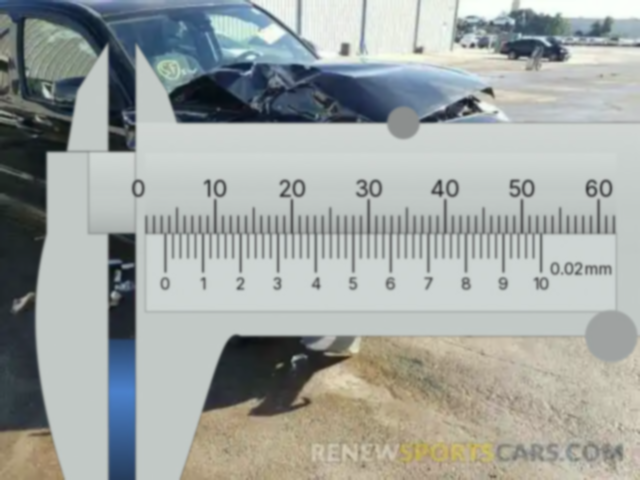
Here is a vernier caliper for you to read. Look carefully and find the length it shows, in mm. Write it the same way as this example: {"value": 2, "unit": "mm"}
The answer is {"value": 3.5, "unit": "mm"}
